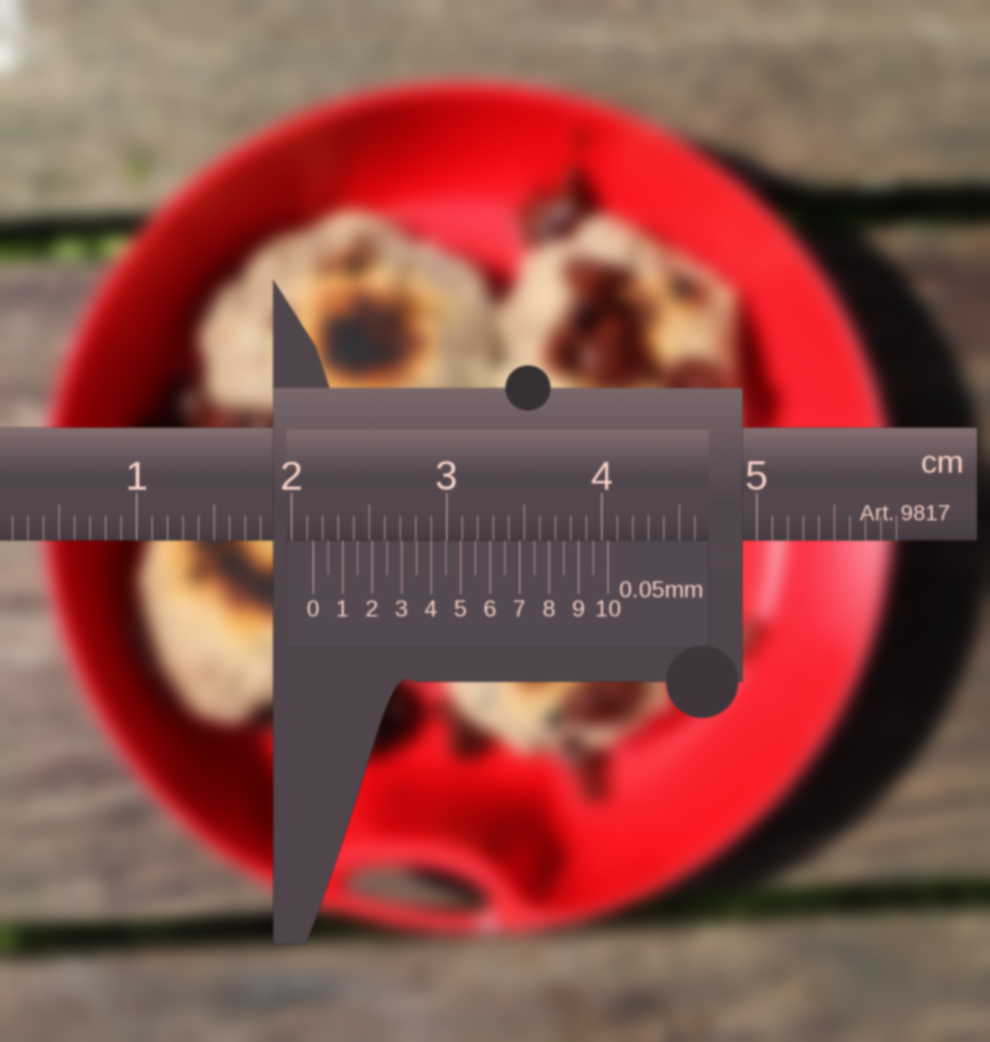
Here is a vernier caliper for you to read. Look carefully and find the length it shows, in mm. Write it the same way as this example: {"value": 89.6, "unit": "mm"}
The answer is {"value": 21.4, "unit": "mm"}
